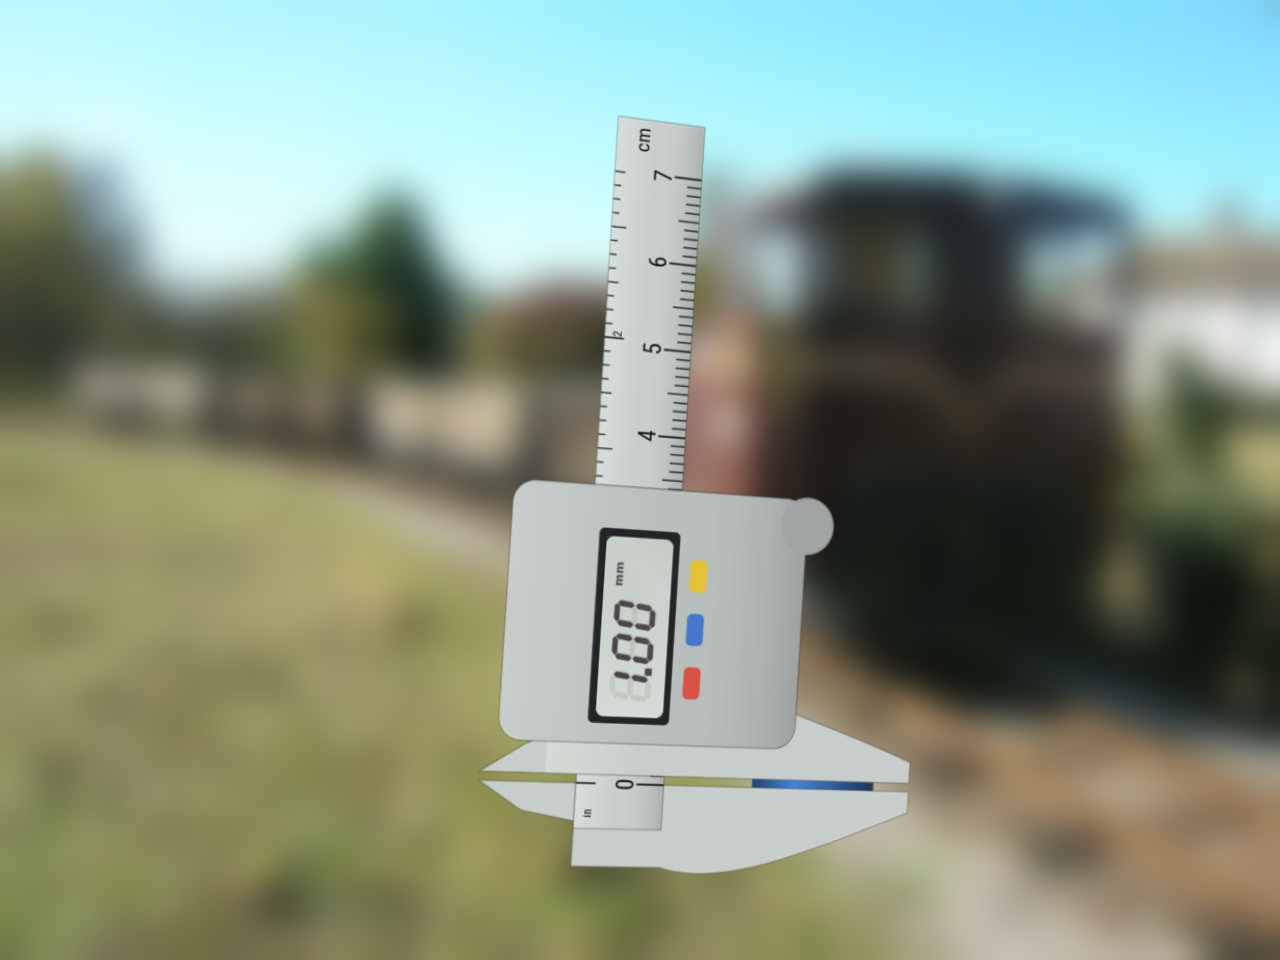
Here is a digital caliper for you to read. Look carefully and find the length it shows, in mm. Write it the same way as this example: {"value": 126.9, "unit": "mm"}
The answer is {"value": 1.00, "unit": "mm"}
